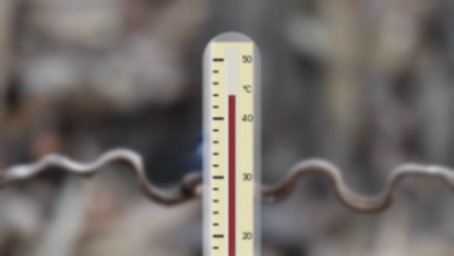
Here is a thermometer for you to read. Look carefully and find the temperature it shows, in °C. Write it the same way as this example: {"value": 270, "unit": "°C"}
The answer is {"value": 44, "unit": "°C"}
